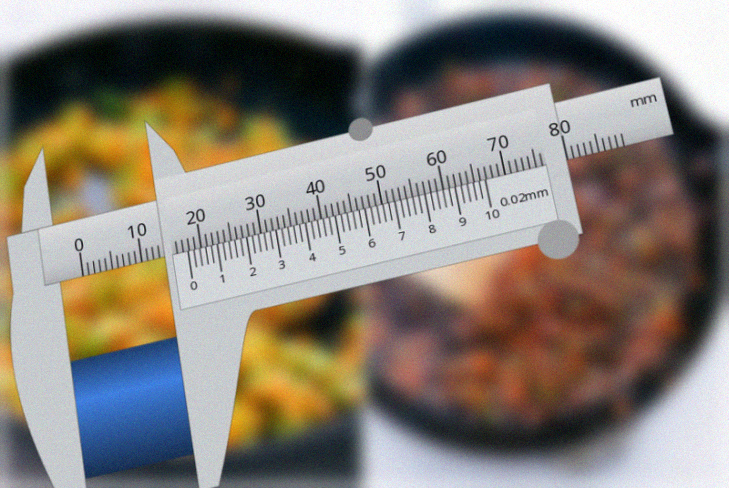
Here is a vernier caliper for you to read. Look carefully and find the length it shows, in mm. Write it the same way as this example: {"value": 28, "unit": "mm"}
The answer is {"value": 17.8, "unit": "mm"}
